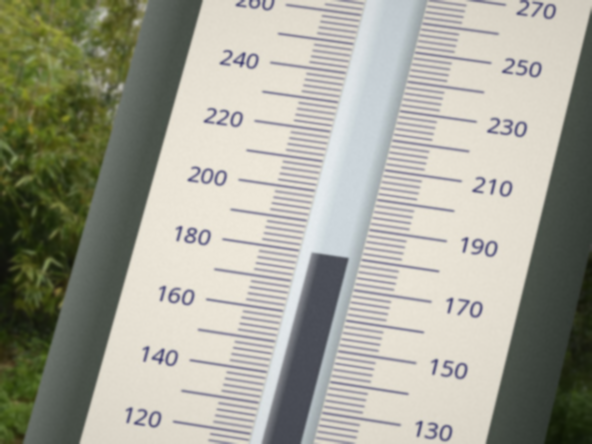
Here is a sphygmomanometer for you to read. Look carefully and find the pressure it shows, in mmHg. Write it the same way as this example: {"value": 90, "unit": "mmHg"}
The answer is {"value": 180, "unit": "mmHg"}
